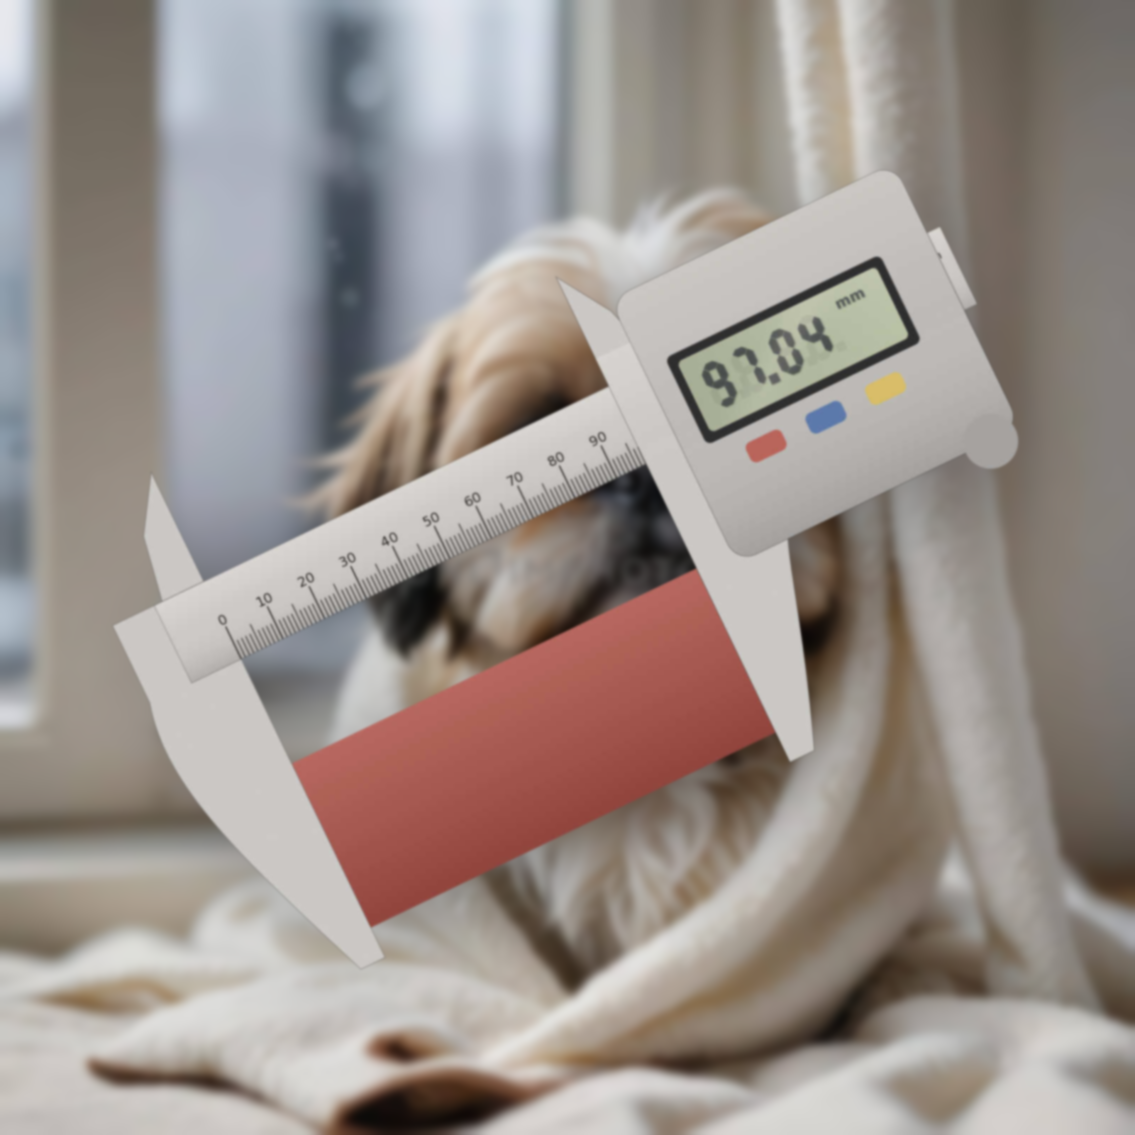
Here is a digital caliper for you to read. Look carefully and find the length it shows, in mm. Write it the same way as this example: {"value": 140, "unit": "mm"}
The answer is {"value": 97.04, "unit": "mm"}
